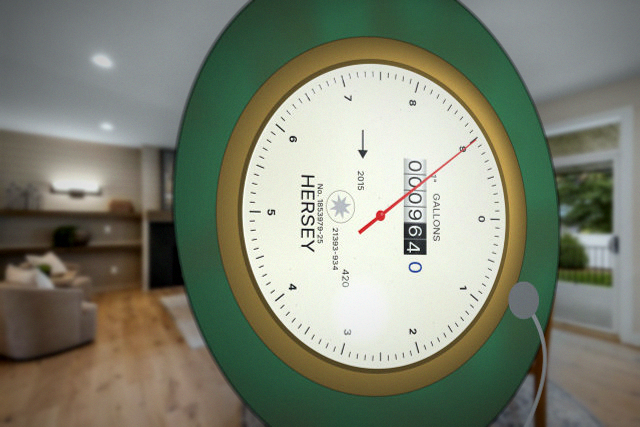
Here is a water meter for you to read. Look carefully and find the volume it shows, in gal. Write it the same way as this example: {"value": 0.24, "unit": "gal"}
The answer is {"value": 9639.0, "unit": "gal"}
